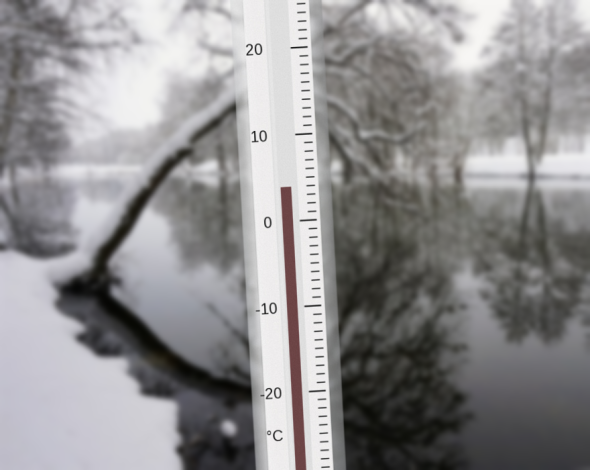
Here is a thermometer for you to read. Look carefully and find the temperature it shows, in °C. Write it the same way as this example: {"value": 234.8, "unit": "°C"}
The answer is {"value": 4, "unit": "°C"}
